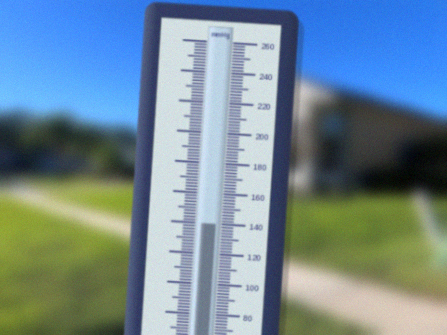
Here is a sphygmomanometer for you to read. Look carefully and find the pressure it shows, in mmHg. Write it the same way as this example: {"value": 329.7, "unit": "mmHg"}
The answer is {"value": 140, "unit": "mmHg"}
